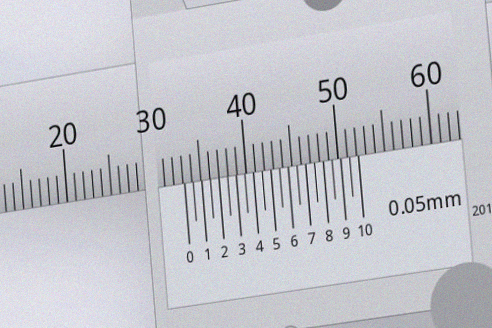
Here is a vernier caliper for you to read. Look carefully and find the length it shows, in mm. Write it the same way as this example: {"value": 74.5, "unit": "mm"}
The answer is {"value": 33.2, "unit": "mm"}
